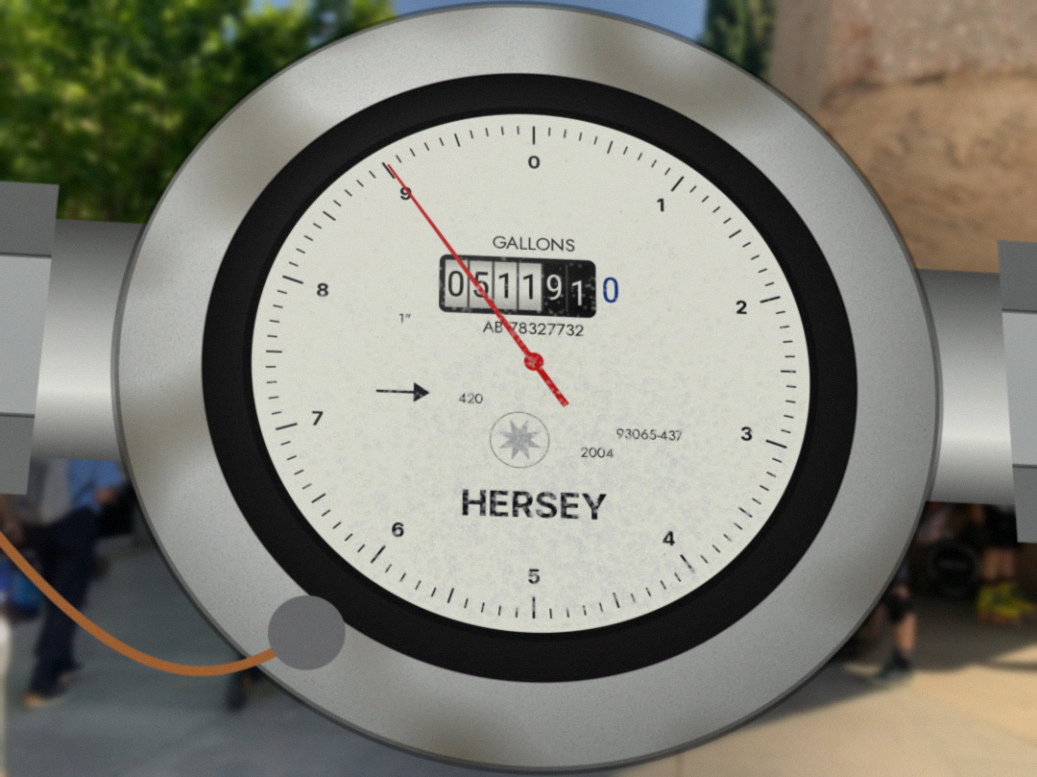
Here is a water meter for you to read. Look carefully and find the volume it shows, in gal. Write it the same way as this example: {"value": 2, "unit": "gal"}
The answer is {"value": 511909.0, "unit": "gal"}
